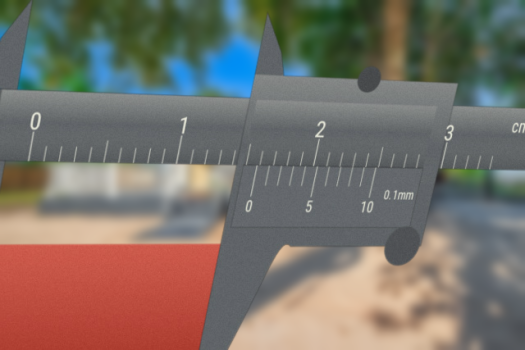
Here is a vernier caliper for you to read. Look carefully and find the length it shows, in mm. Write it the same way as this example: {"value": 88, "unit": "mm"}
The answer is {"value": 15.8, "unit": "mm"}
